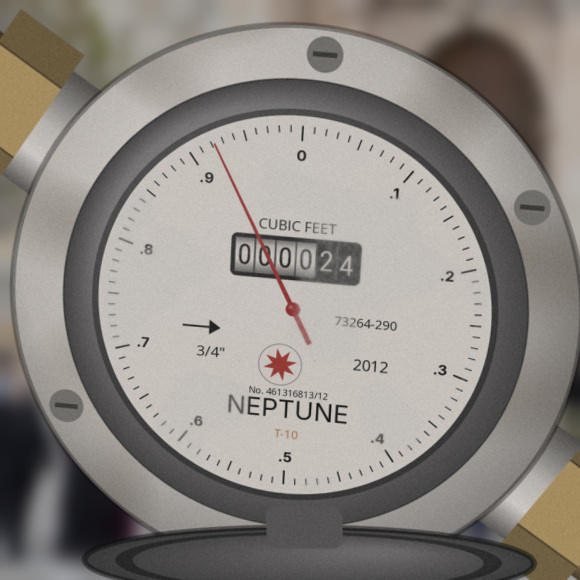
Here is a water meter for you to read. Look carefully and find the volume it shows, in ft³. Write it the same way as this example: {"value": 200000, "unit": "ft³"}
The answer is {"value": 23.92, "unit": "ft³"}
